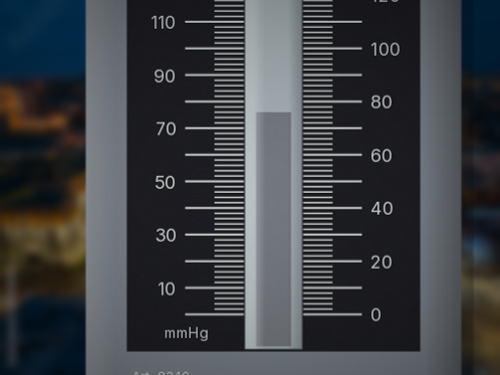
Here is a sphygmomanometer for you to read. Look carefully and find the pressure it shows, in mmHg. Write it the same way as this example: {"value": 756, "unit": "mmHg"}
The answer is {"value": 76, "unit": "mmHg"}
